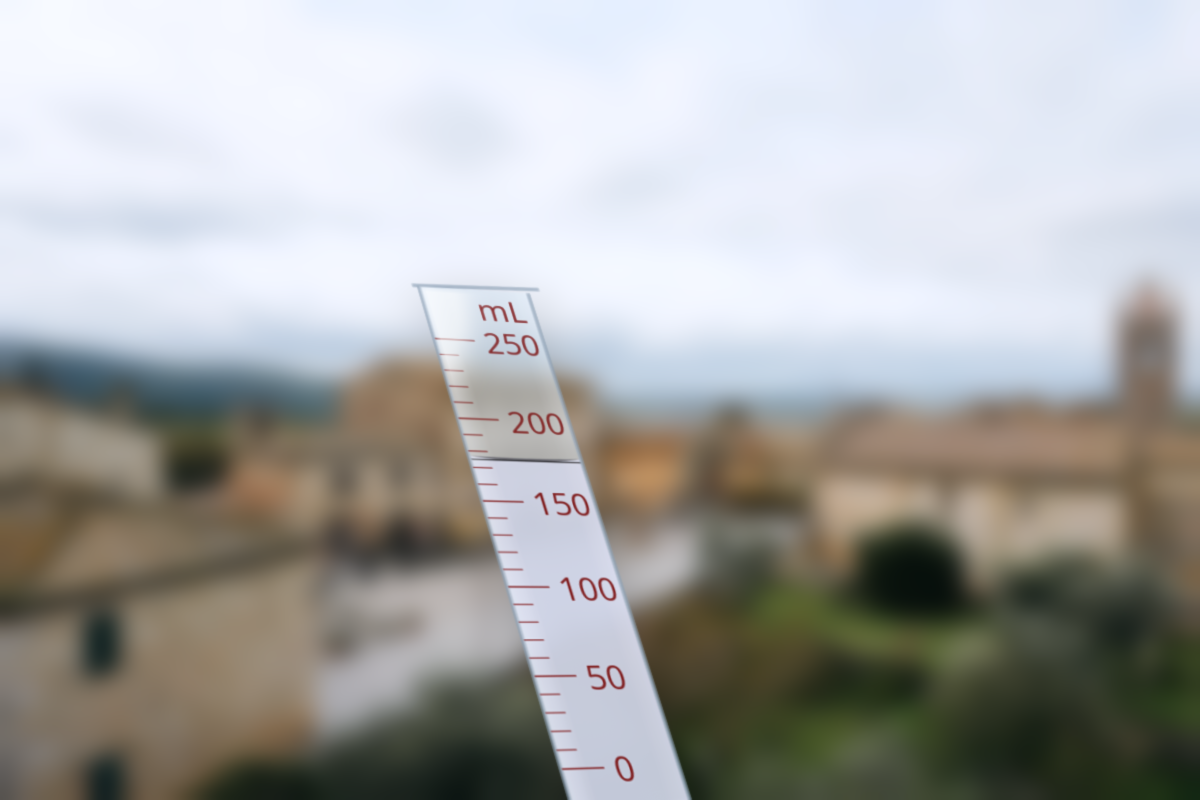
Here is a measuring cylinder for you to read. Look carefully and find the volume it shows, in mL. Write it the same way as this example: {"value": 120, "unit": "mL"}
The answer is {"value": 175, "unit": "mL"}
